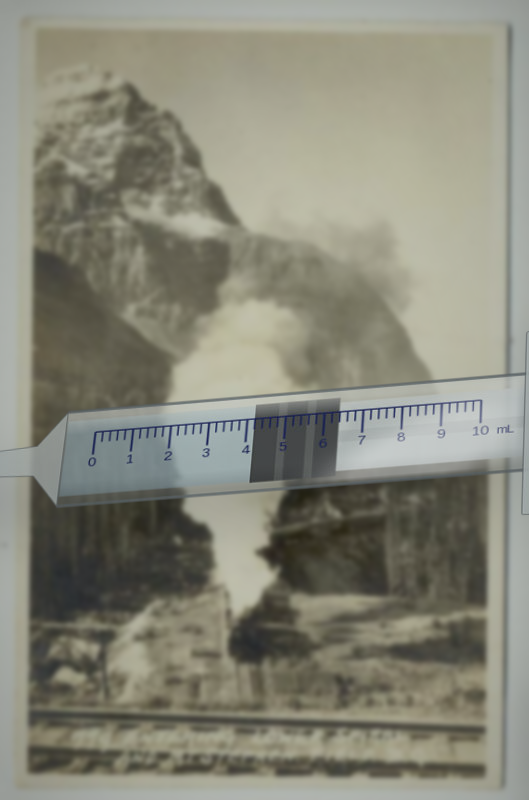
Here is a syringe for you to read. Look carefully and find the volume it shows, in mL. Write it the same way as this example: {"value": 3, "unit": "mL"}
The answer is {"value": 4.2, "unit": "mL"}
